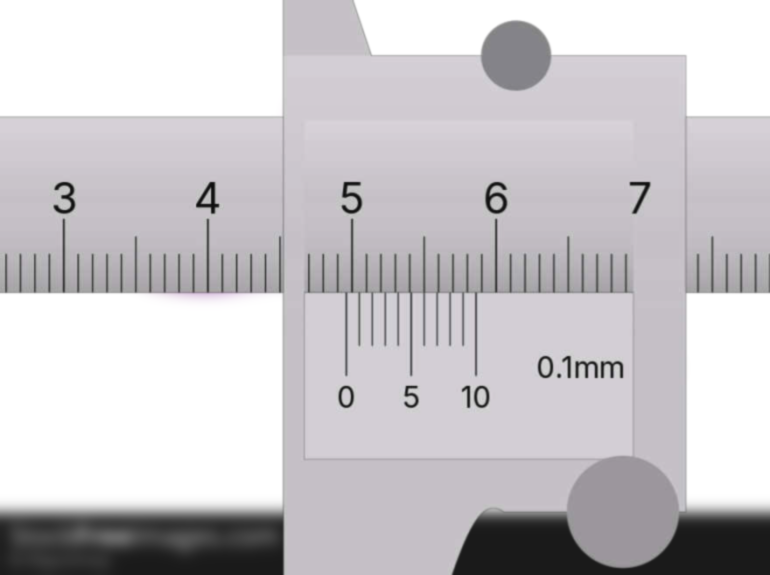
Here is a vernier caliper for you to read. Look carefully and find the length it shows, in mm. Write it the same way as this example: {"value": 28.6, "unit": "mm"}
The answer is {"value": 49.6, "unit": "mm"}
